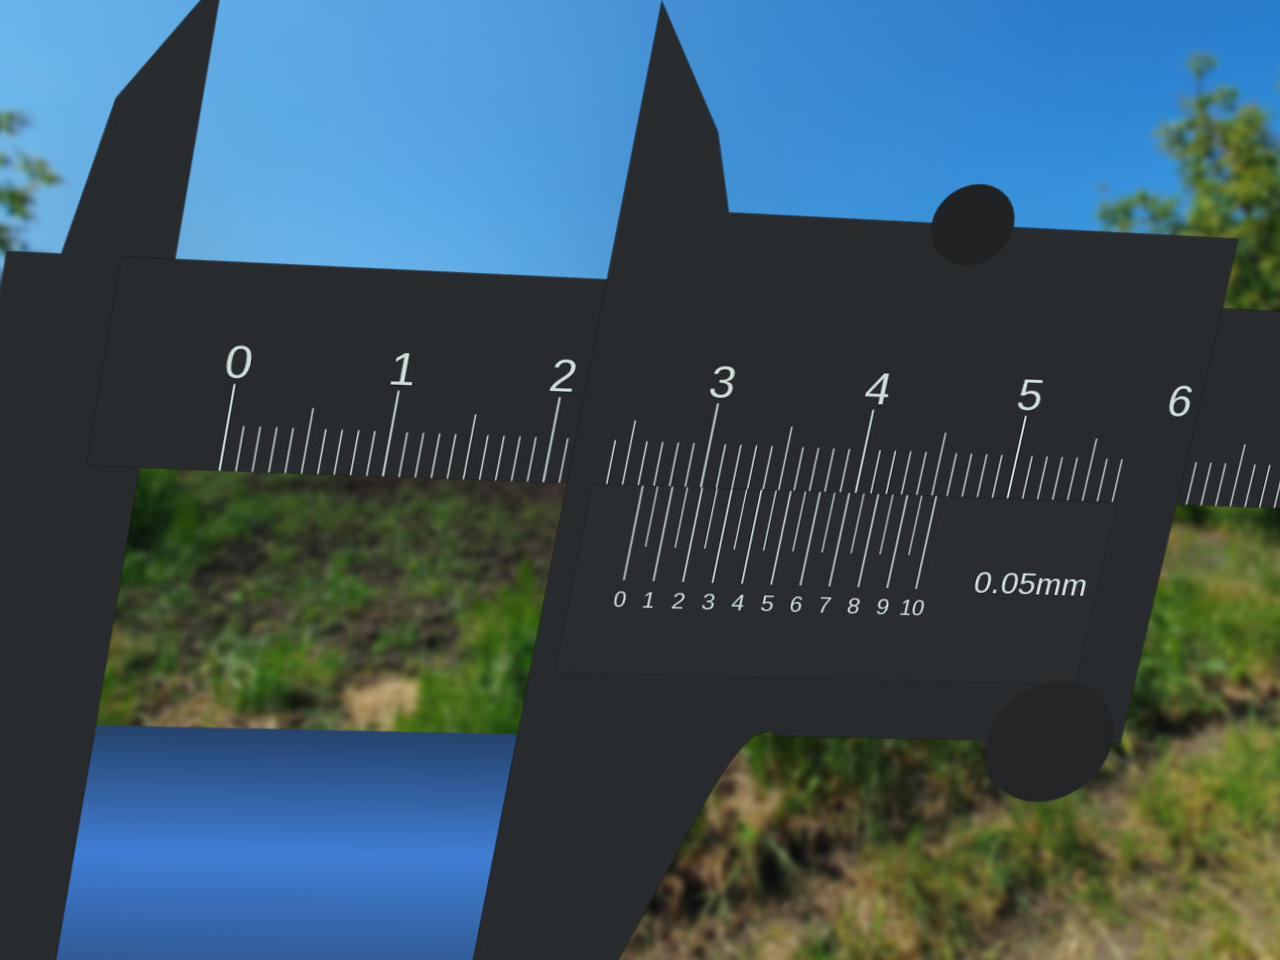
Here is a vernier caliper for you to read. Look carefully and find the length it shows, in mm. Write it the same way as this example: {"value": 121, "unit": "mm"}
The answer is {"value": 26.3, "unit": "mm"}
